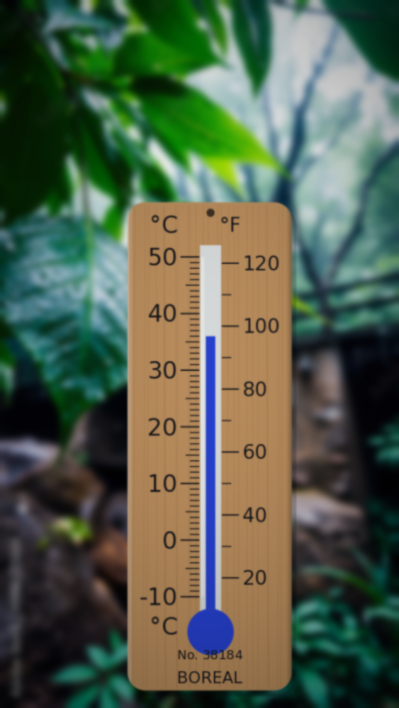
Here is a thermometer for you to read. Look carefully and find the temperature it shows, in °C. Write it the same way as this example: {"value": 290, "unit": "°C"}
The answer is {"value": 36, "unit": "°C"}
